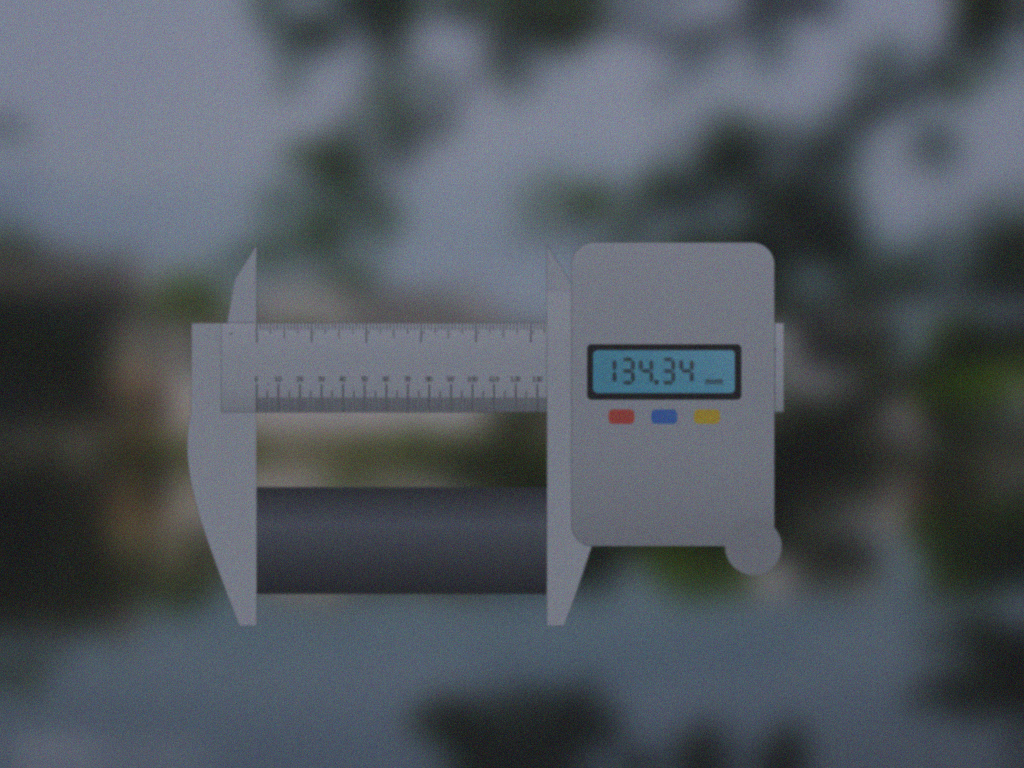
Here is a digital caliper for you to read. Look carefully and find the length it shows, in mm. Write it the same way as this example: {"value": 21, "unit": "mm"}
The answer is {"value": 134.34, "unit": "mm"}
